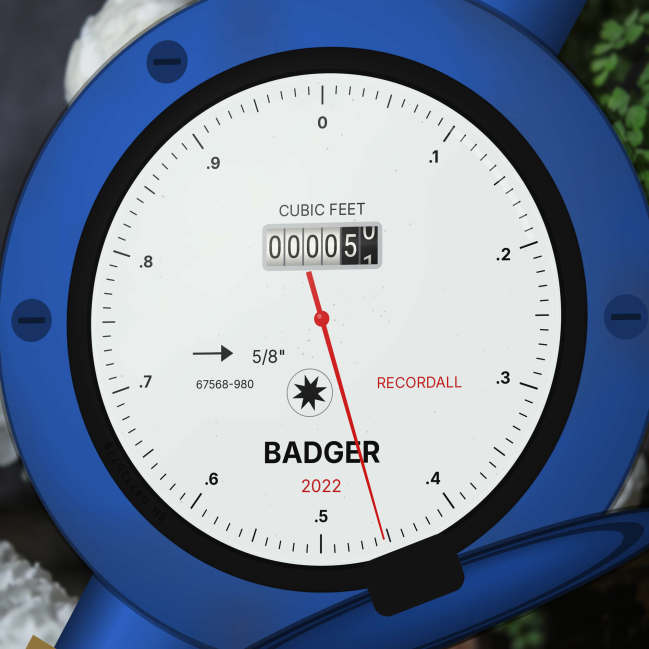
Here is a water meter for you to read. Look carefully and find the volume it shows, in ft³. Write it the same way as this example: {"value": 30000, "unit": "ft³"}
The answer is {"value": 50.45, "unit": "ft³"}
